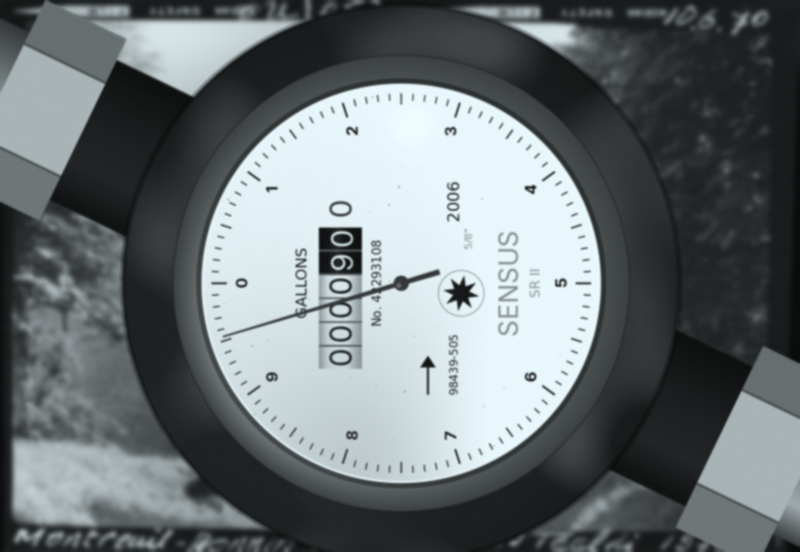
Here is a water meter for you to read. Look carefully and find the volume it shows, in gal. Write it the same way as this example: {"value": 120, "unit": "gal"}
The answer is {"value": 899.5, "unit": "gal"}
